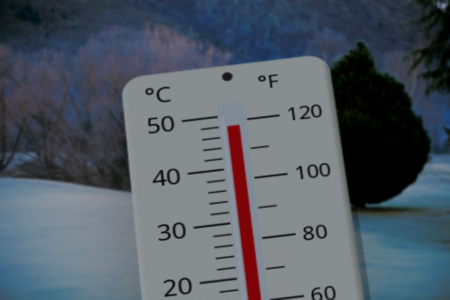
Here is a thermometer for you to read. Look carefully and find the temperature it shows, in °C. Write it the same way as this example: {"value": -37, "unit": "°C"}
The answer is {"value": 48, "unit": "°C"}
